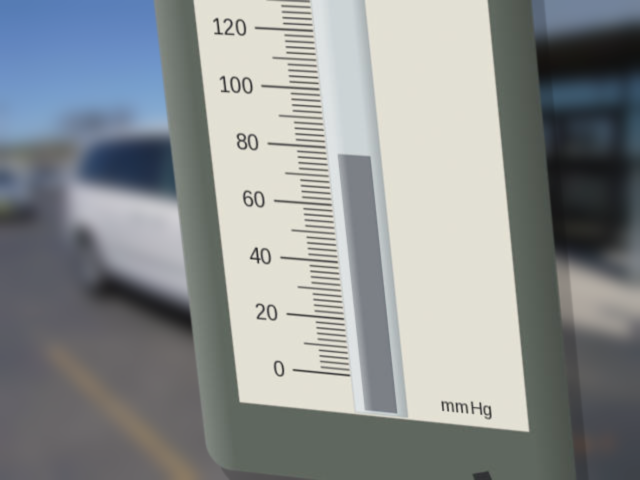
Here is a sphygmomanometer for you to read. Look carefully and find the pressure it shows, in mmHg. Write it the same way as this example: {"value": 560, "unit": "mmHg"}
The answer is {"value": 78, "unit": "mmHg"}
